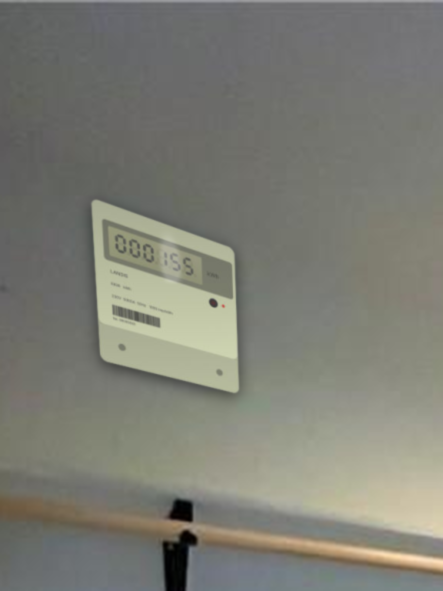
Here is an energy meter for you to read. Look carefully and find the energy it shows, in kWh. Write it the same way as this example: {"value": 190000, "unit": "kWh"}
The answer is {"value": 155, "unit": "kWh"}
